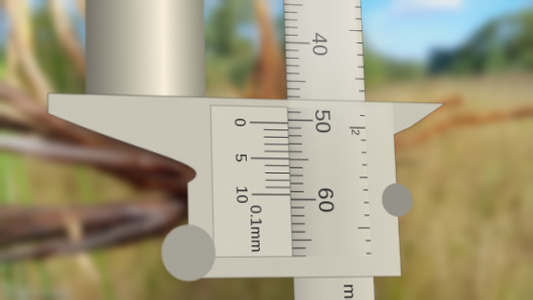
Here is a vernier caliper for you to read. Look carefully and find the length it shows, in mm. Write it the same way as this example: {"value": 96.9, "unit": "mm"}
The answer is {"value": 50.4, "unit": "mm"}
